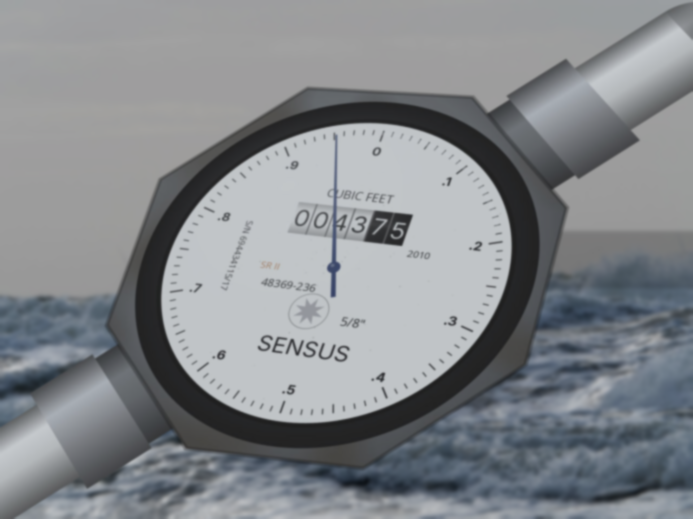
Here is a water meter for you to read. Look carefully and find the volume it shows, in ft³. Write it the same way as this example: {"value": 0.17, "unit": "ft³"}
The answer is {"value": 4374.95, "unit": "ft³"}
